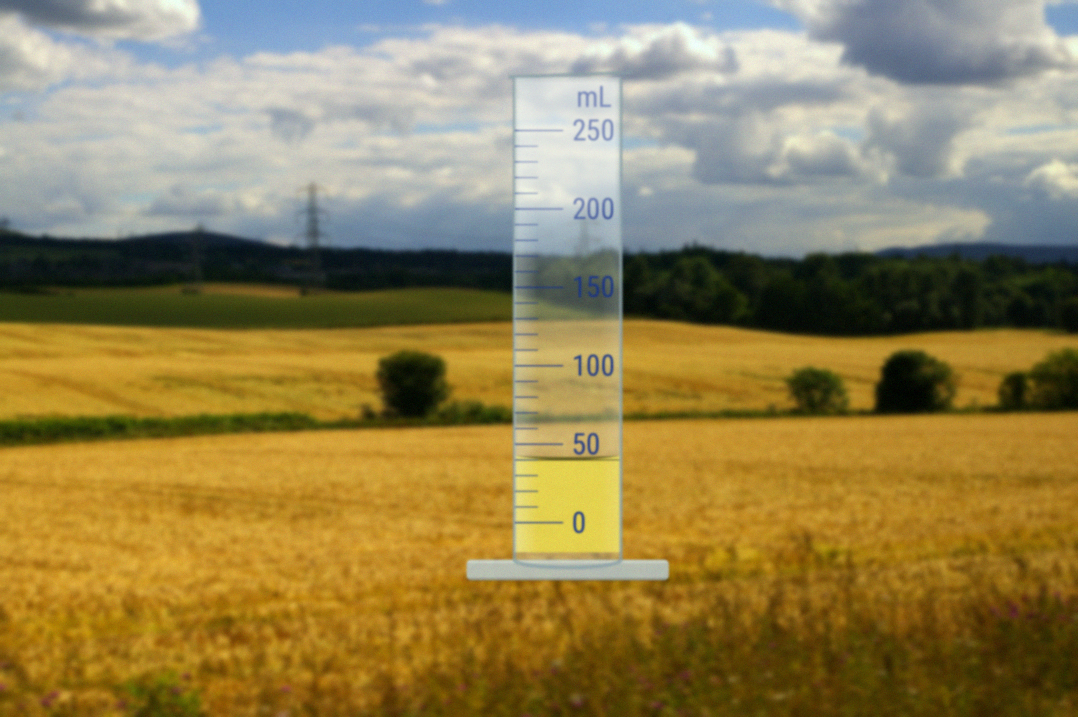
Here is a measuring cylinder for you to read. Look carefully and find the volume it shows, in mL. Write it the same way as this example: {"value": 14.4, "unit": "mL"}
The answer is {"value": 40, "unit": "mL"}
